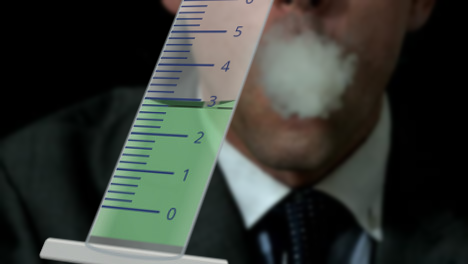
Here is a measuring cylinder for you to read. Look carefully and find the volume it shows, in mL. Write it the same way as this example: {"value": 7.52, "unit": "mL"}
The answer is {"value": 2.8, "unit": "mL"}
